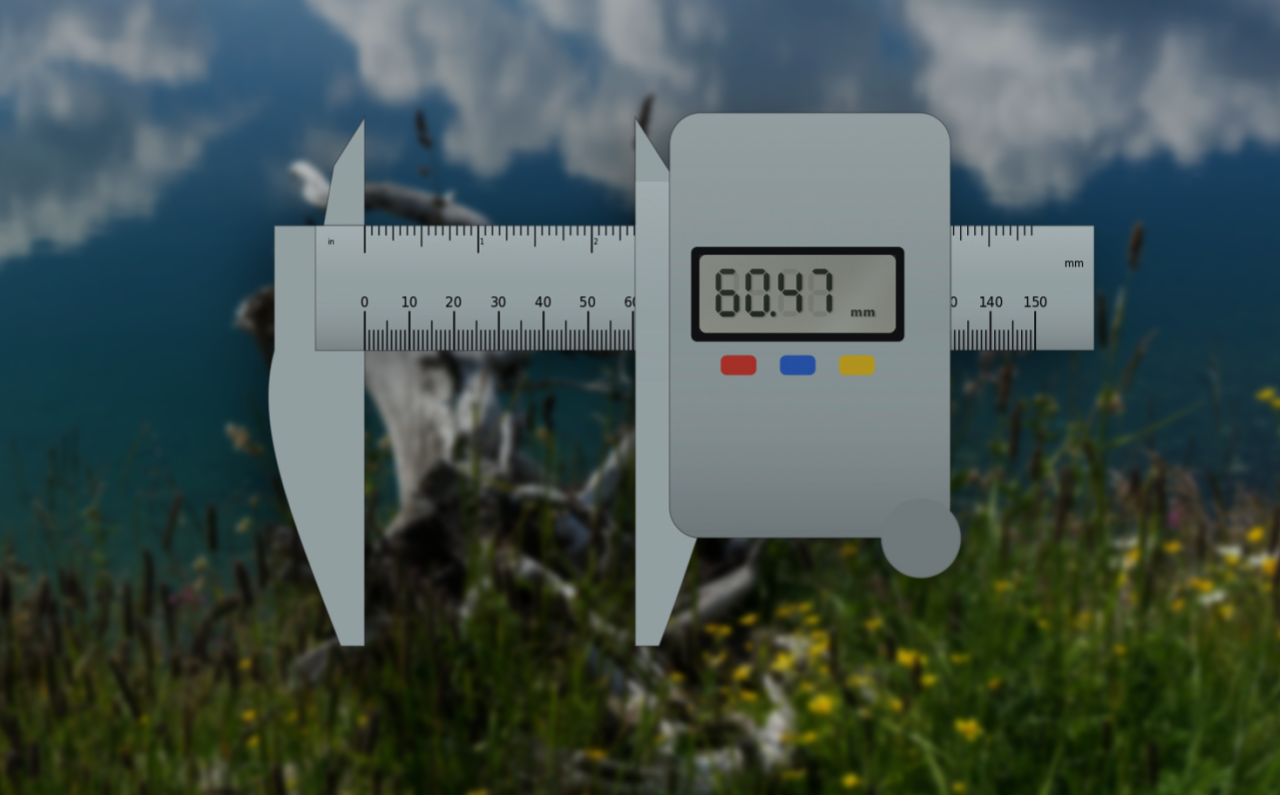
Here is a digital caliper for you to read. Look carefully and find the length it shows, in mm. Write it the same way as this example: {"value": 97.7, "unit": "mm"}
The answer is {"value": 60.47, "unit": "mm"}
